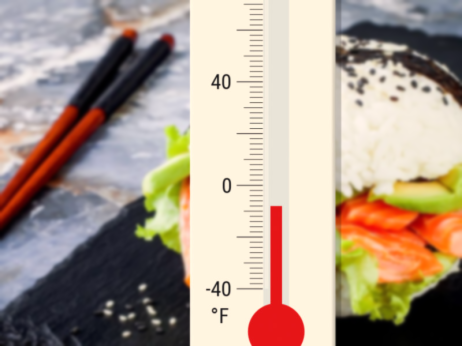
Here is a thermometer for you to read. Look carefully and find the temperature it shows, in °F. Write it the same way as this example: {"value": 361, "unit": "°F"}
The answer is {"value": -8, "unit": "°F"}
